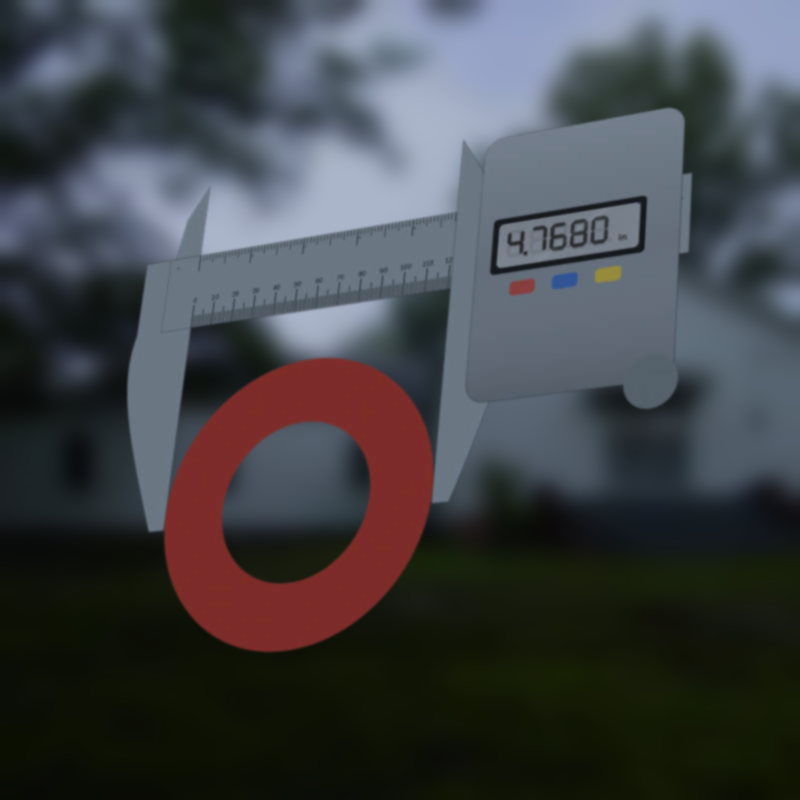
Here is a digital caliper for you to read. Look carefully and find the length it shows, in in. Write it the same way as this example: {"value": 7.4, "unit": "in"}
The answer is {"value": 4.7680, "unit": "in"}
